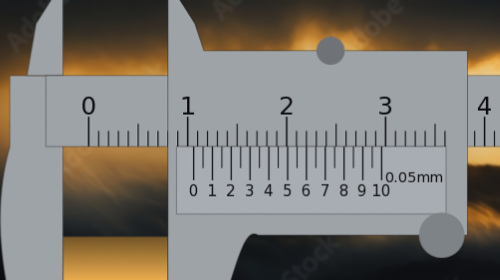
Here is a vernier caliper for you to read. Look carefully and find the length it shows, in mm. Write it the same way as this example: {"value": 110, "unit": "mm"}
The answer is {"value": 10.6, "unit": "mm"}
